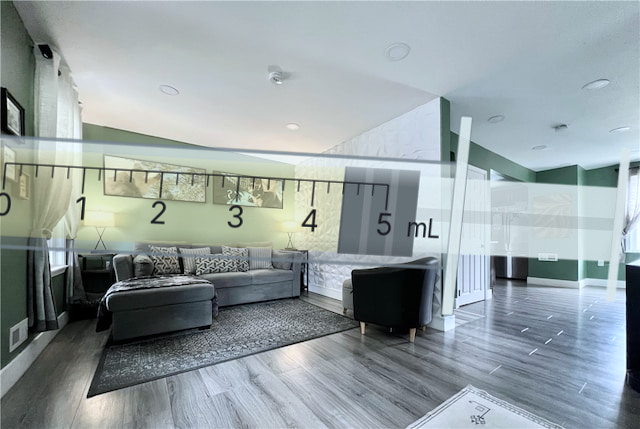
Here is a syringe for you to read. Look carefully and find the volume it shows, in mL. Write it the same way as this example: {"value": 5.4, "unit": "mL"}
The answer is {"value": 4.4, "unit": "mL"}
